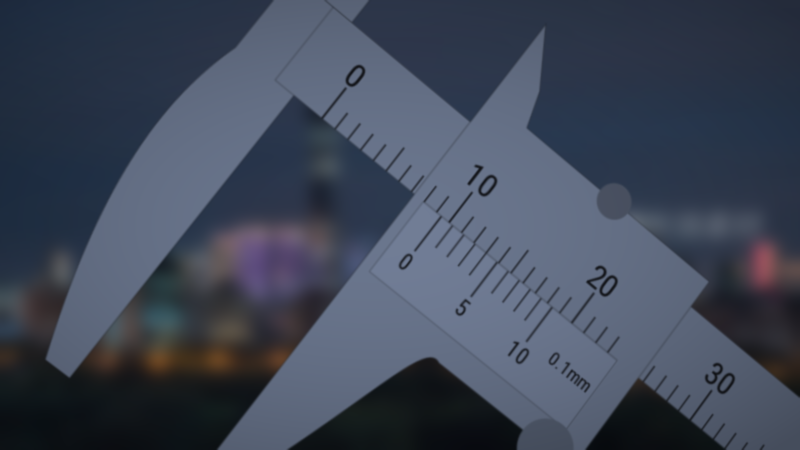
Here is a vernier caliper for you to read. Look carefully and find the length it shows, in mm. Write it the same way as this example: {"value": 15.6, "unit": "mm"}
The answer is {"value": 9.4, "unit": "mm"}
